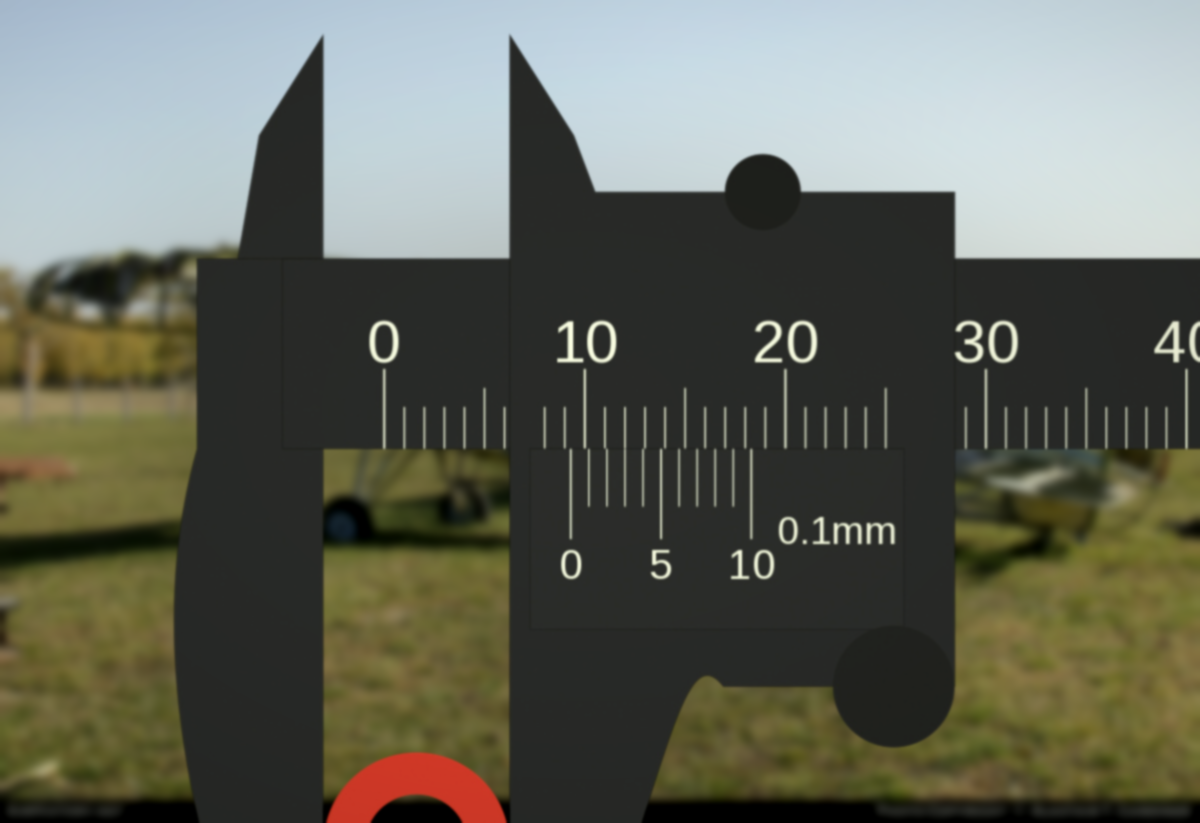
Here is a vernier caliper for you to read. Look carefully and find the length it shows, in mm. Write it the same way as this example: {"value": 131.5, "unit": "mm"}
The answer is {"value": 9.3, "unit": "mm"}
